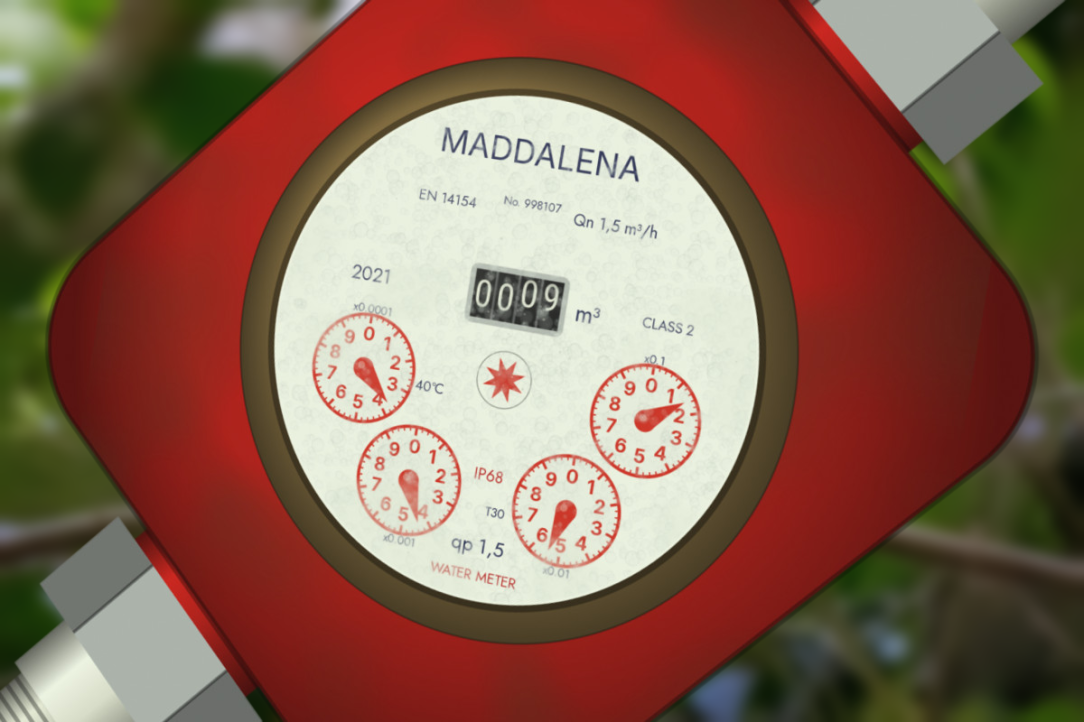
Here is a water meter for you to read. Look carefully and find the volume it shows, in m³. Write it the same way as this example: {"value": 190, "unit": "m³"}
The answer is {"value": 9.1543, "unit": "m³"}
